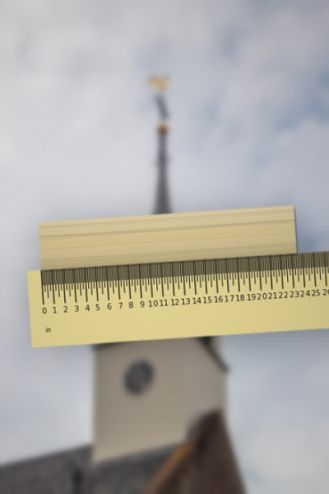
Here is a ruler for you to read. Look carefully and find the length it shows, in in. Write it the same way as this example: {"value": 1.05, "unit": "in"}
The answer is {"value": 23.5, "unit": "in"}
